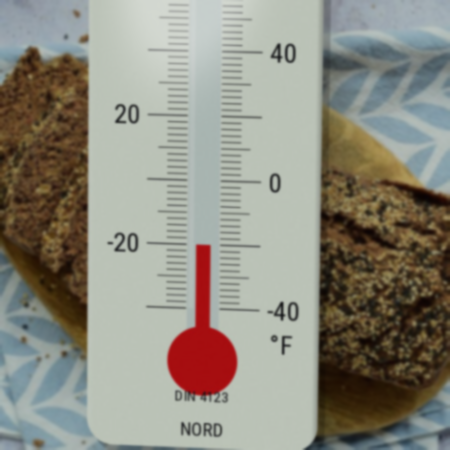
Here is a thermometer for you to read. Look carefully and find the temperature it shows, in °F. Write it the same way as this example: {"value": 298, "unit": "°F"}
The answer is {"value": -20, "unit": "°F"}
